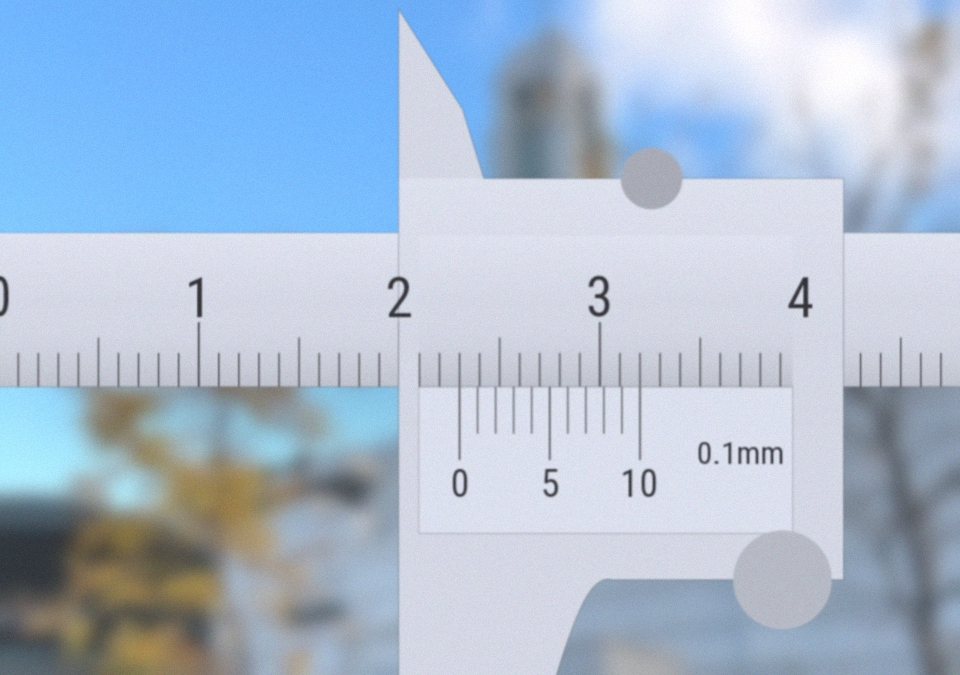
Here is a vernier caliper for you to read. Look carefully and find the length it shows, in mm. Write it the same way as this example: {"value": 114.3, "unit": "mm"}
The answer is {"value": 23.0, "unit": "mm"}
